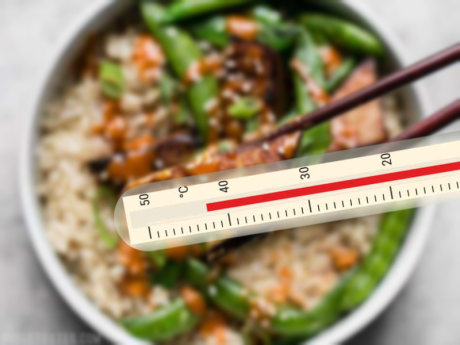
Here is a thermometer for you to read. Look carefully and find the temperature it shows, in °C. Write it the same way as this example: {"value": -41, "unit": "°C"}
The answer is {"value": 42.5, "unit": "°C"}
